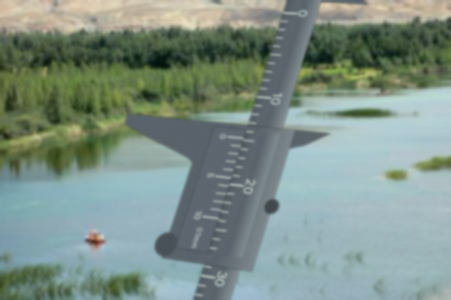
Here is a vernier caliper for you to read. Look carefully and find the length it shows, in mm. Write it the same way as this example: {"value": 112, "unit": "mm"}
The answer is {"value": 14.8, "unit": "mm"}
